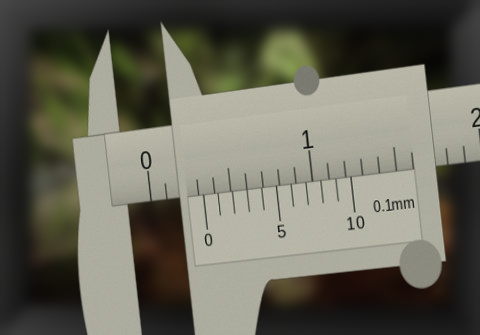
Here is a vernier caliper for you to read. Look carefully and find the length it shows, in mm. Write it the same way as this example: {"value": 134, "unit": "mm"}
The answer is {"value": 3.3, "unit": "mm"}
